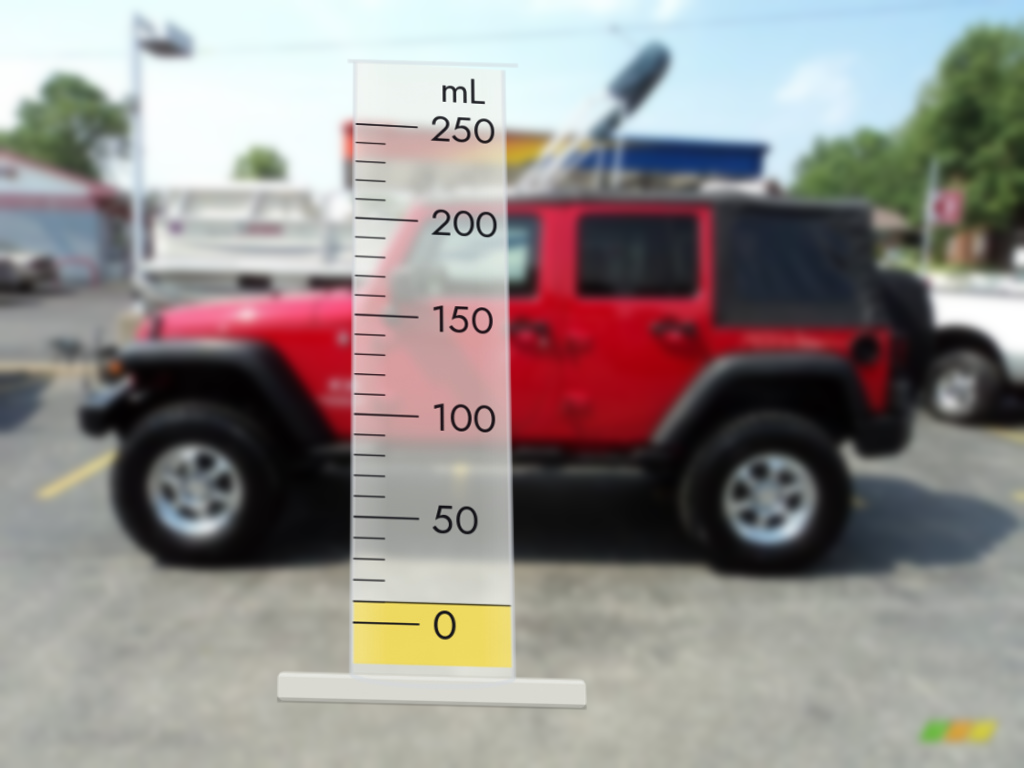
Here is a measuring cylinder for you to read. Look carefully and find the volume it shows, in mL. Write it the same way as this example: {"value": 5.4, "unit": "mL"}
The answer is {"value": 10, "unit": "mL"}
